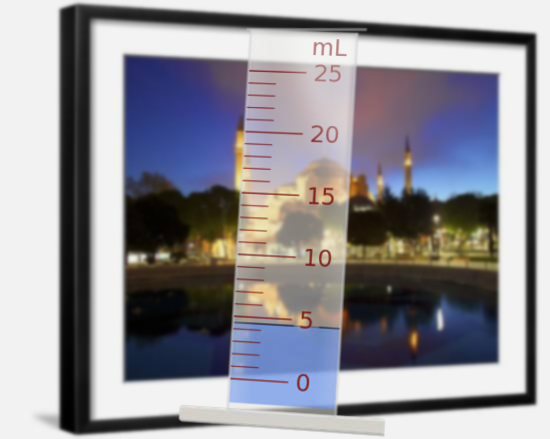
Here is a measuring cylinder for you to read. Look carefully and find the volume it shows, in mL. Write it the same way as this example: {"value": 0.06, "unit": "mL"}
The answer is {"value": 4.5, "unit": "mL"}
